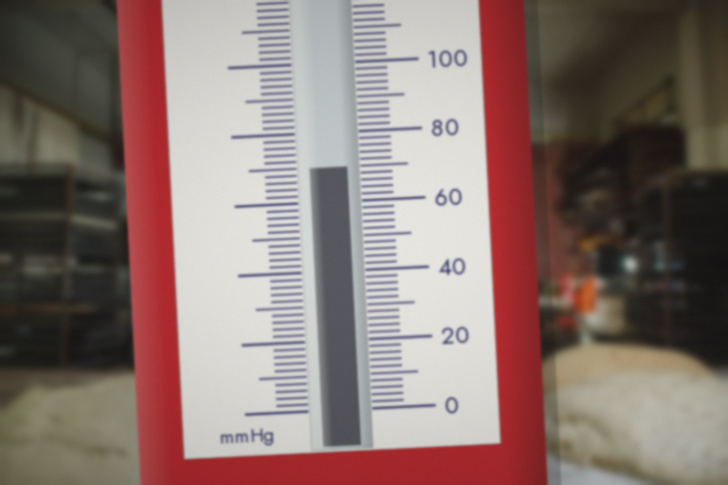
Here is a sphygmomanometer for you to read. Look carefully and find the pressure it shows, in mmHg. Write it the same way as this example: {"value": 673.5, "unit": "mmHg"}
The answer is {"value": 70, "unit": "mmHg"}
